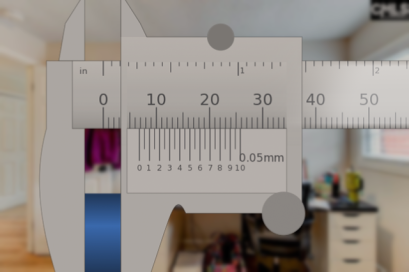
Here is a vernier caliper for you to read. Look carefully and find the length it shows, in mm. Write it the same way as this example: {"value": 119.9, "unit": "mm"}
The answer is {"value": 6.8, "unit": "mm"}
